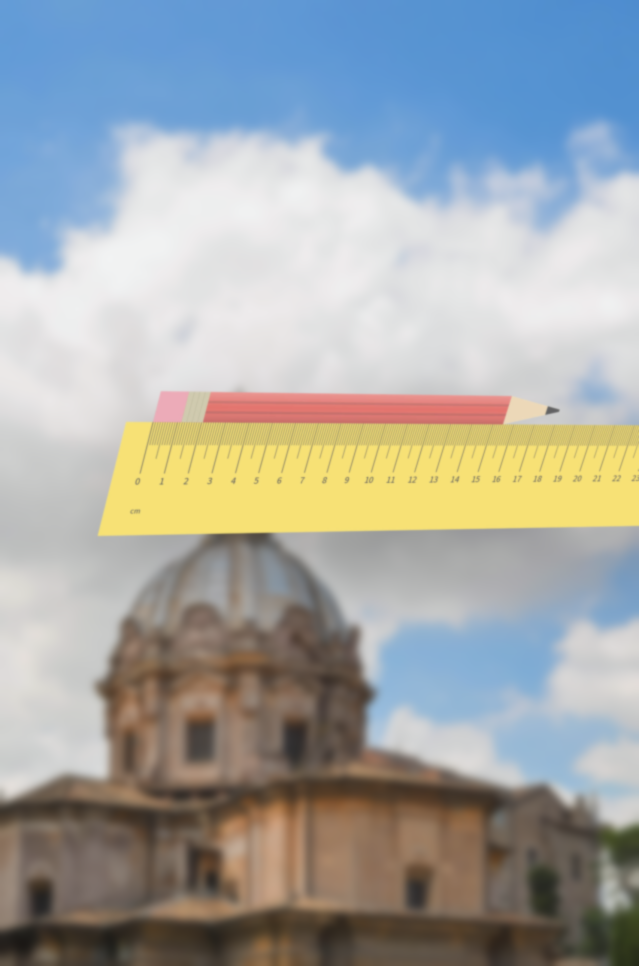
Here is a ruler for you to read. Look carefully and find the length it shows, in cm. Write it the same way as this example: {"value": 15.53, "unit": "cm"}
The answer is {"value": 18, "unit": "cm"}
